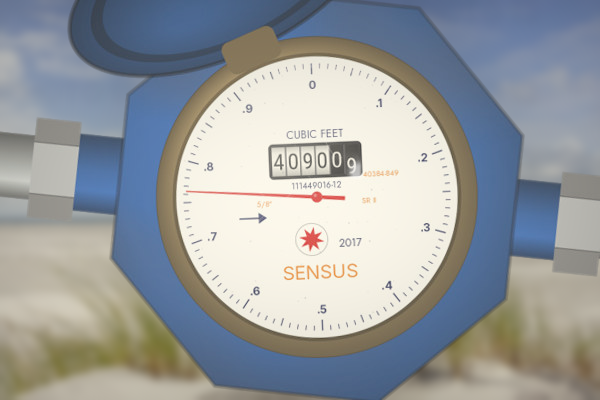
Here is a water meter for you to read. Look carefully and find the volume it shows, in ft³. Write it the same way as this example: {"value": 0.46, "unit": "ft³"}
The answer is {"value": 409008.76, "unit": "ft³"}
